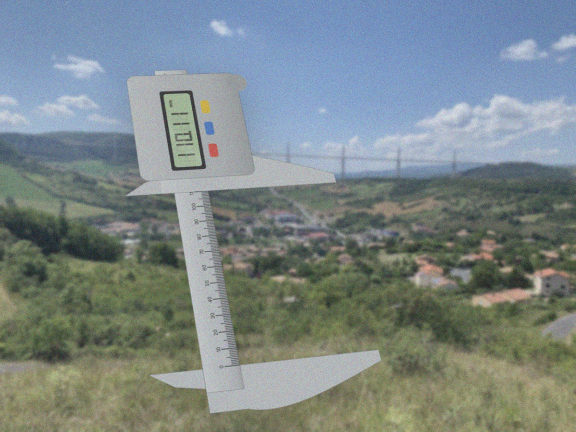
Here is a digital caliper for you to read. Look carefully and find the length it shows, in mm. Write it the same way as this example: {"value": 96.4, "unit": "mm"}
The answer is {"value": 110.11, "unit": "mm"}
